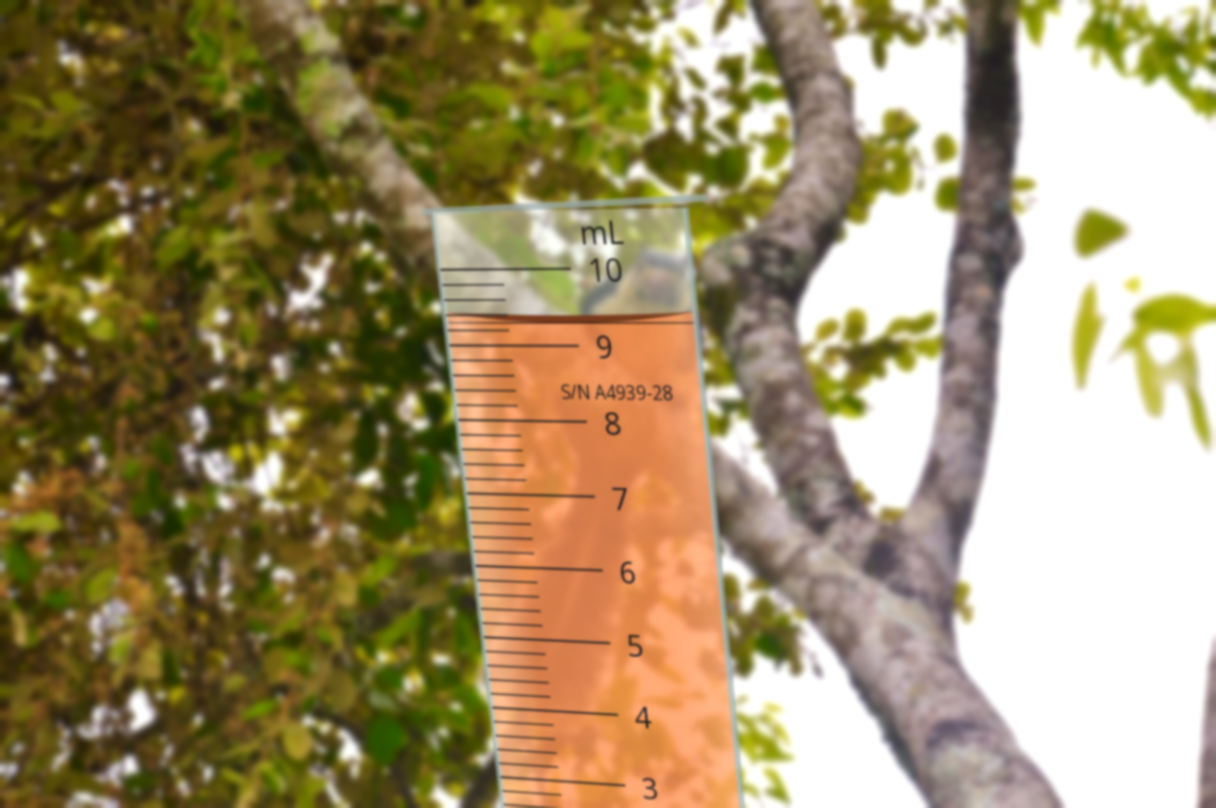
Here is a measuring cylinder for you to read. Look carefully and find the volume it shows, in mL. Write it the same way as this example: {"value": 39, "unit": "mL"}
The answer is {"value": 9.3, "unit": "mL"}
